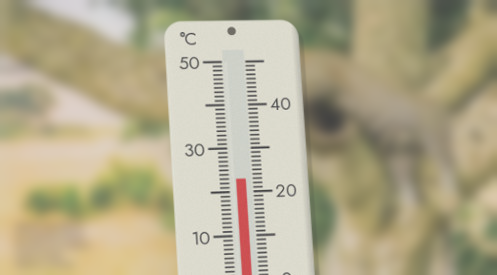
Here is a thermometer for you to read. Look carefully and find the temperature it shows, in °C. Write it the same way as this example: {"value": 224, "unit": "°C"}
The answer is {"value": 23, "unit": "°C"}
